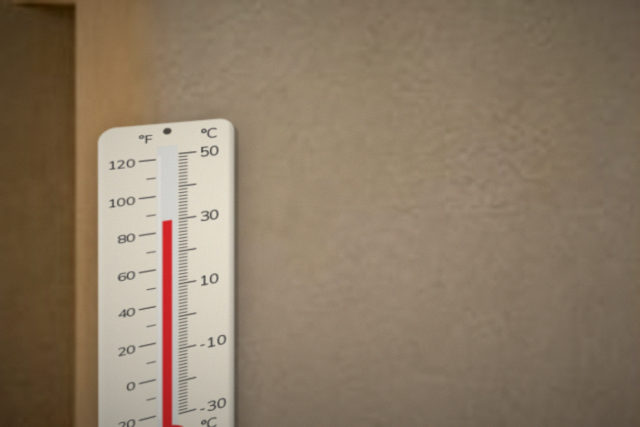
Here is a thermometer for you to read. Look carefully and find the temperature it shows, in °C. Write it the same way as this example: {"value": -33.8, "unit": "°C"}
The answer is {"value": 30, "unit": "°C"}
